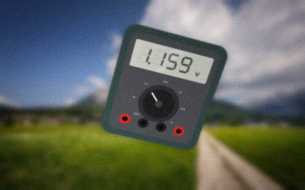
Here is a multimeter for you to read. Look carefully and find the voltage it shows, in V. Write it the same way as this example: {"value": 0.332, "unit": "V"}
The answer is {"value": 1.159, "unit": "V"}
